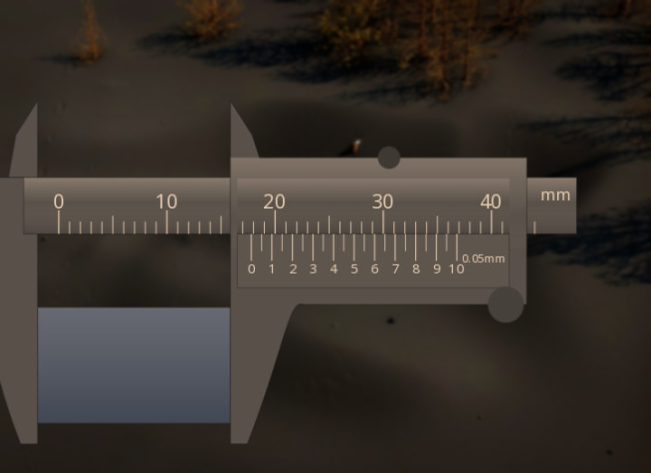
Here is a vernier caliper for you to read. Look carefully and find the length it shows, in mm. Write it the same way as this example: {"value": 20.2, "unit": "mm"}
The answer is {"value": 17.8, "unit": "mm"}
